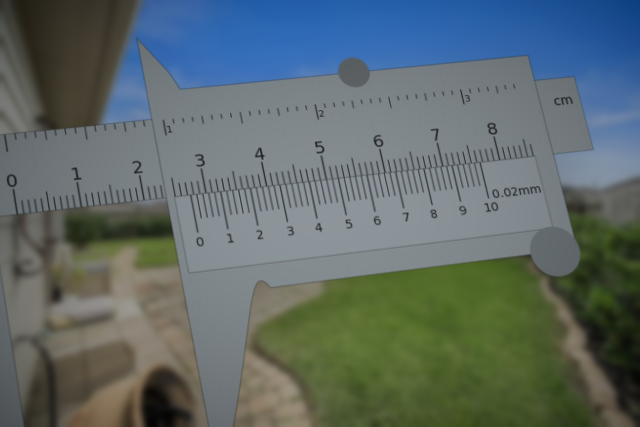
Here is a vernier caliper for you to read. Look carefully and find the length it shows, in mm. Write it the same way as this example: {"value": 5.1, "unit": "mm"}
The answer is {"value": 27.5, "unit": "mm"}
